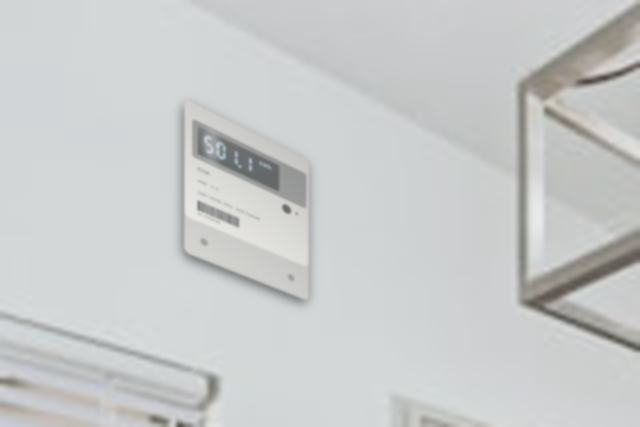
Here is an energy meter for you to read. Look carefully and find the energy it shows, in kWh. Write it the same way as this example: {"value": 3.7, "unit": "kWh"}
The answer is {"value": 501.1, "unit": "kWh"}
